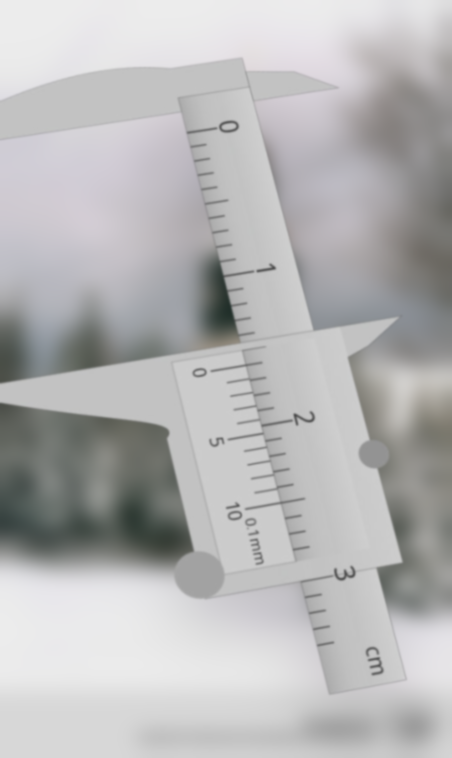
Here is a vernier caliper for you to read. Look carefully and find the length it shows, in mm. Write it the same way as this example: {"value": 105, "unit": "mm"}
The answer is {"value": 16.0, "unit": "mm"}
